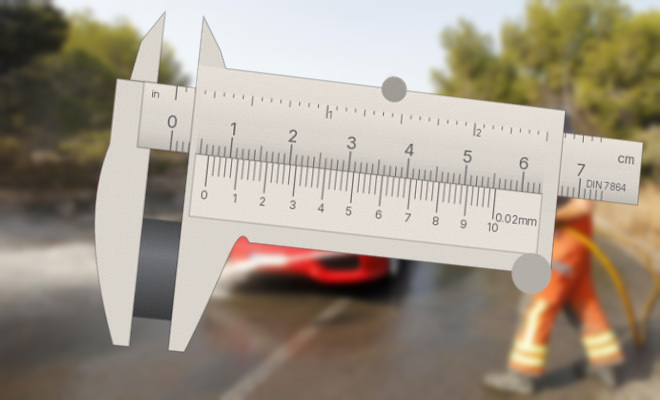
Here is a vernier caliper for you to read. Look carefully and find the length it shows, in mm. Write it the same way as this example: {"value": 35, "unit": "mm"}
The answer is {"value": 6.4, "unit": "mm"}
